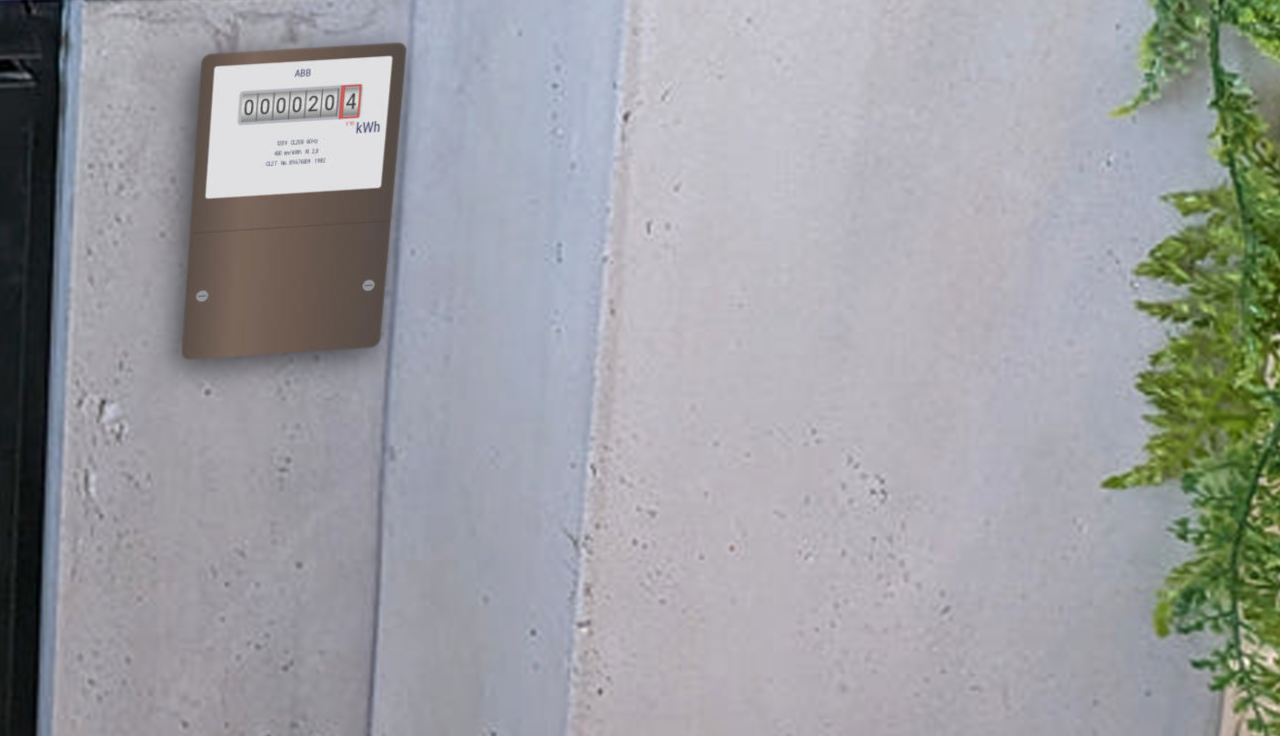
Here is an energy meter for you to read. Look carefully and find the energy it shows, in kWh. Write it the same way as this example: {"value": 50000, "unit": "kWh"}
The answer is {"value": 20.4, "unit": "kWh"}
